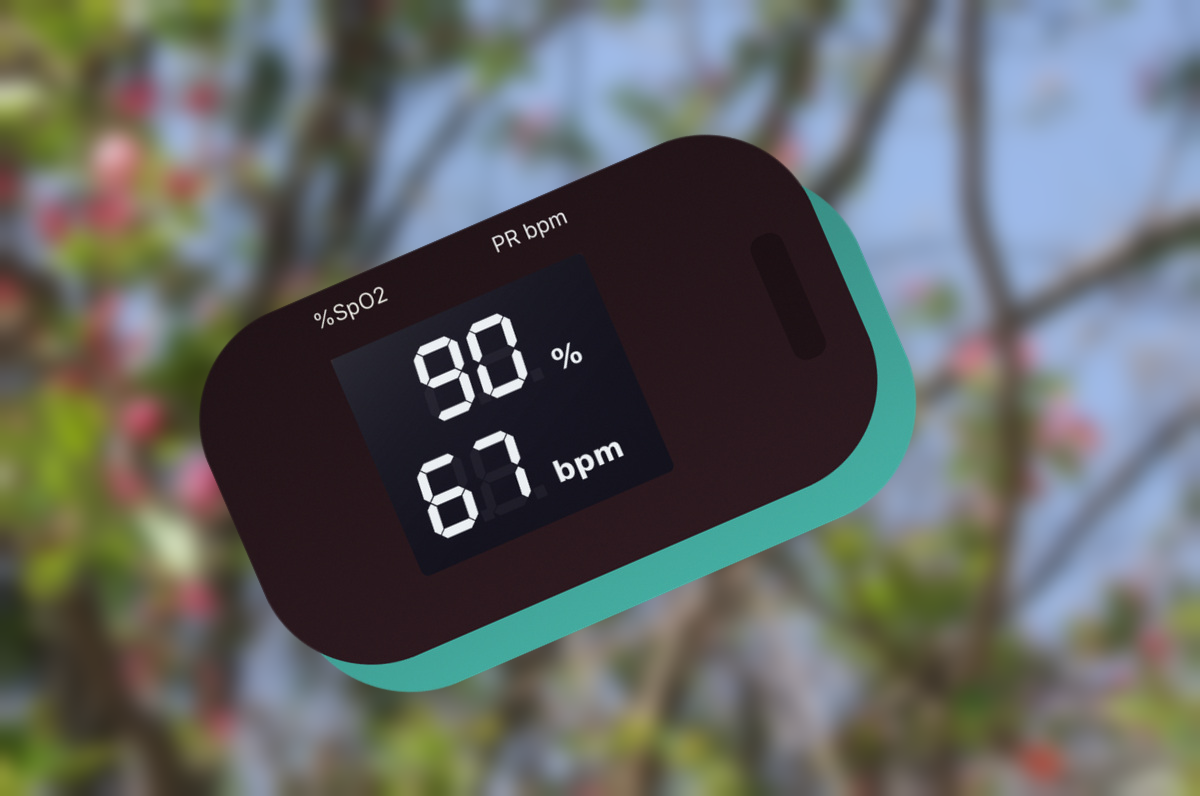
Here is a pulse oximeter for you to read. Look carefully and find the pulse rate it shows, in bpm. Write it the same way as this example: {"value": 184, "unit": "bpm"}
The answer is {"value": 67, "unit": "bpm"}
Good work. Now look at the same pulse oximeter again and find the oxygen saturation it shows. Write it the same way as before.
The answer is {"value": 90, "unit": "%"}
